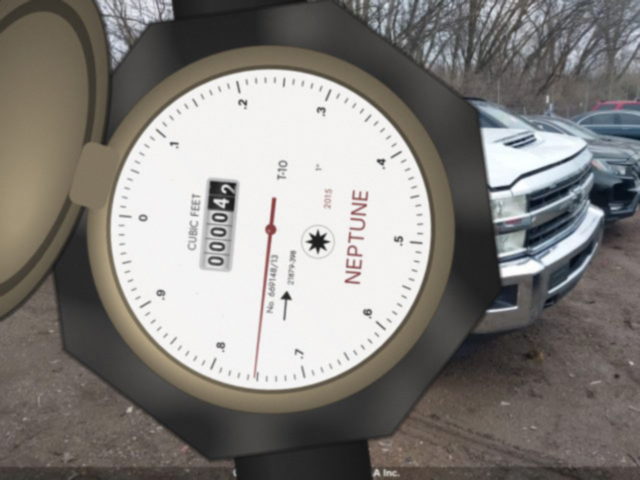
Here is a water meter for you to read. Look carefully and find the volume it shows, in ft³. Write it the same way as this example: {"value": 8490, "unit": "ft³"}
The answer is {"value": 41.75, "unit": "ft³"}
